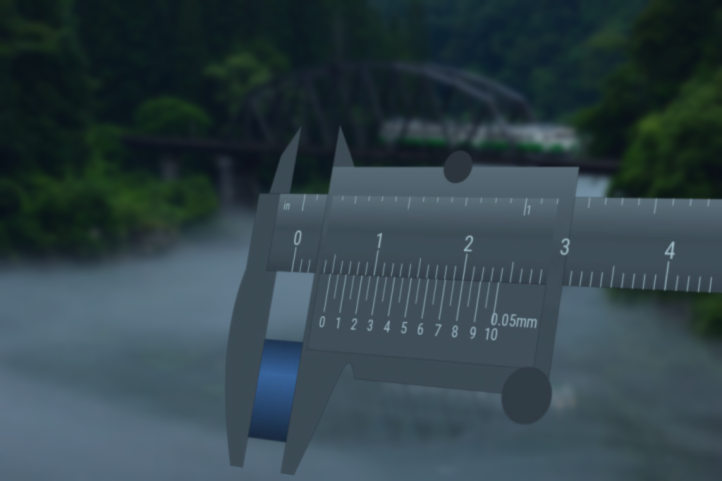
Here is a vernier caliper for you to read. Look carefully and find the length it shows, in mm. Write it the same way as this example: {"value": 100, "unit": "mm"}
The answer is {"value": 4.8, "unit": "mm"}
